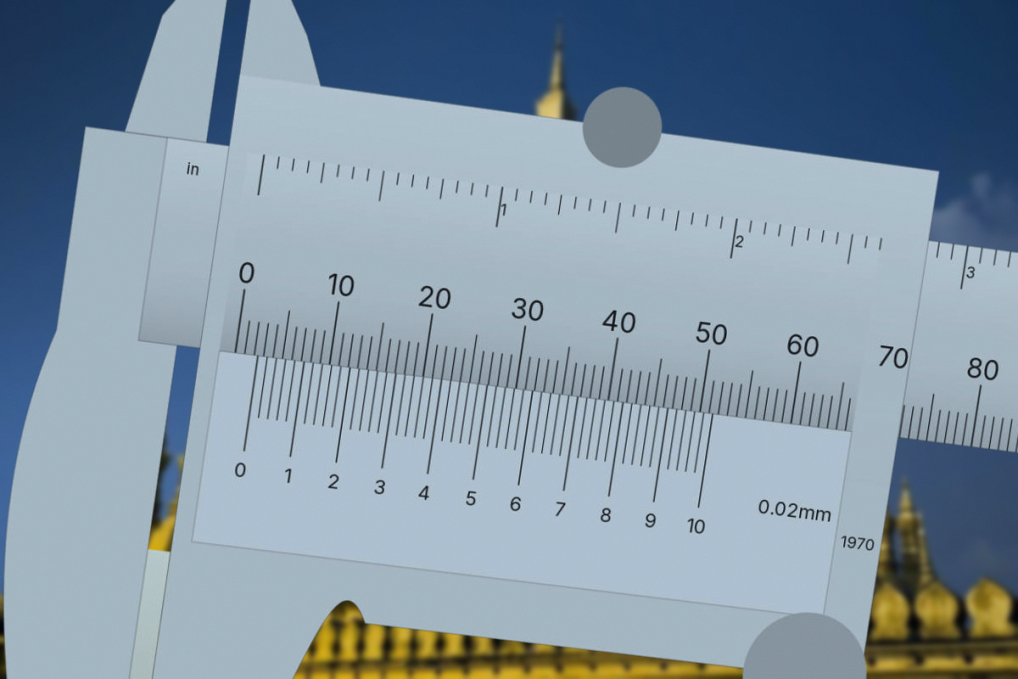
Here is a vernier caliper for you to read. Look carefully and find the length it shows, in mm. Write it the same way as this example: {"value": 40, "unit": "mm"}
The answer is {"value": 2.4, "unit": "mm"}
